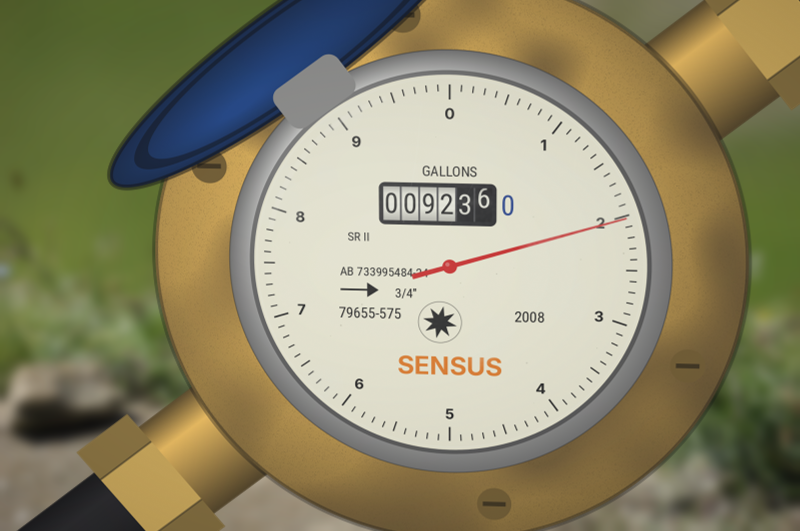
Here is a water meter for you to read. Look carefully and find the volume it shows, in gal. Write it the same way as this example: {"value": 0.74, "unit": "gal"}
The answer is {"value": 92362.0, "unit": "gal"}
